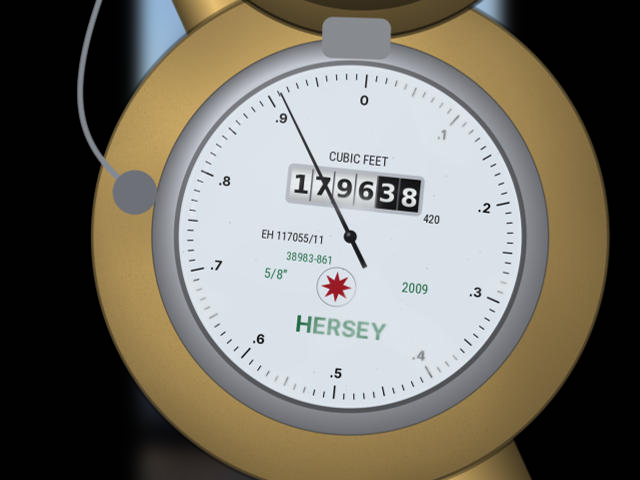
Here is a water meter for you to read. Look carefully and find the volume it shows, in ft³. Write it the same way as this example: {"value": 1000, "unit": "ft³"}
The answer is {"value": 179637.91, "unit": "ft³"}
